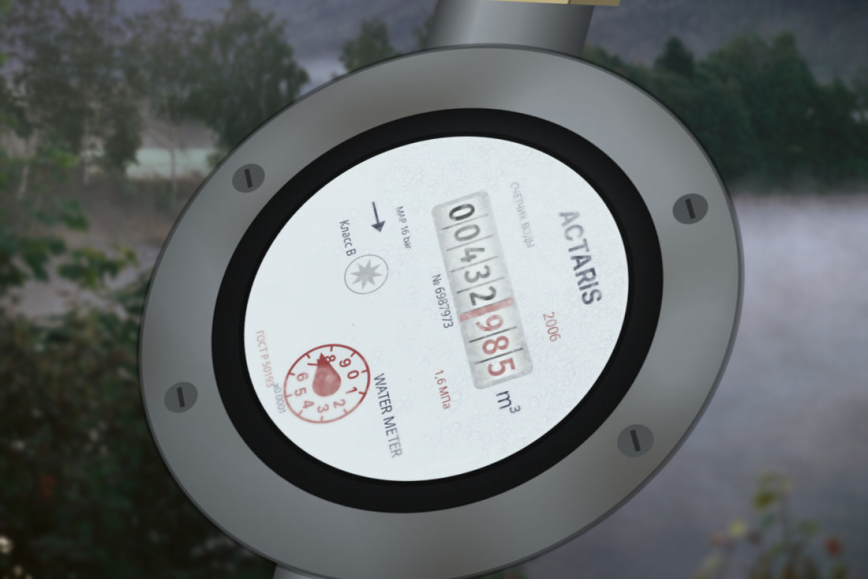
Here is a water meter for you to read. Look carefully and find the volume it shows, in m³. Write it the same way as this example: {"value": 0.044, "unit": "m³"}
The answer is {"value": 432.9857, "unit": "m³"}
